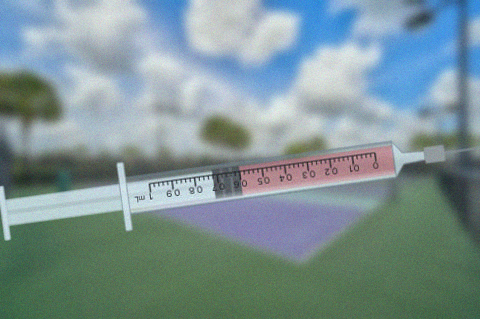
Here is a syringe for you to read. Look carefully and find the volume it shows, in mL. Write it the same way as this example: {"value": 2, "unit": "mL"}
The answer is {"value": 0.6, "unit": "mL"}
